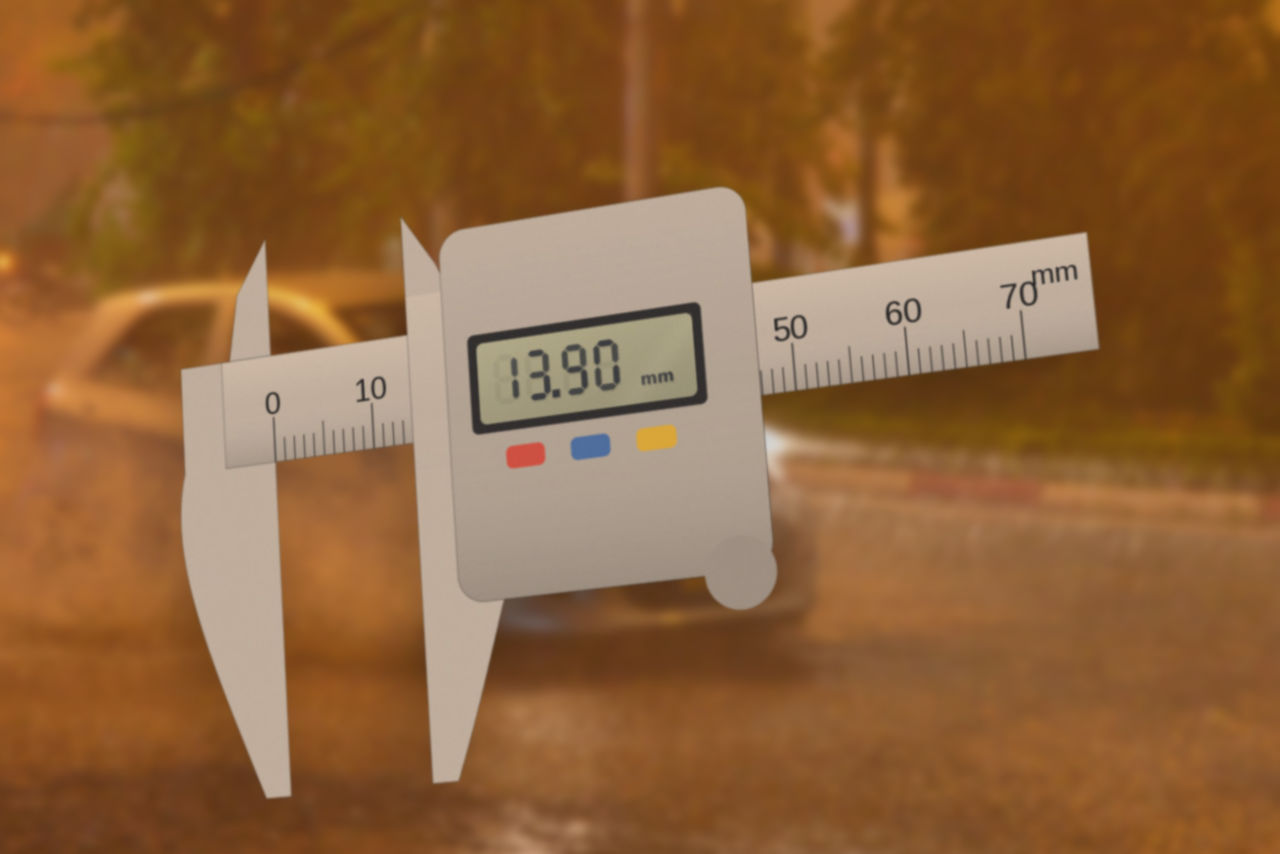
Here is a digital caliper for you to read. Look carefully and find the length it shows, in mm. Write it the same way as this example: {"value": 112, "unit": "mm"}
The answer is {"value": 13.90, "unit": "mm"}
